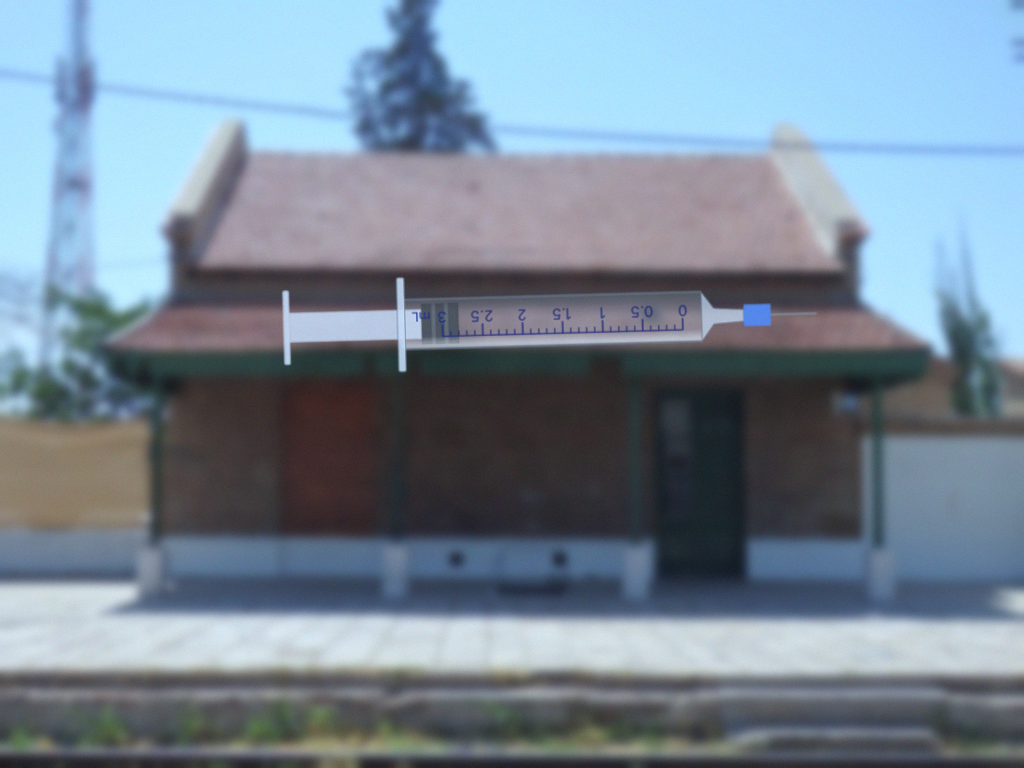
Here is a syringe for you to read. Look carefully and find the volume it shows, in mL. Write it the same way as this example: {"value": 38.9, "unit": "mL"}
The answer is {"value": 2.8, "unit": "mL"}
